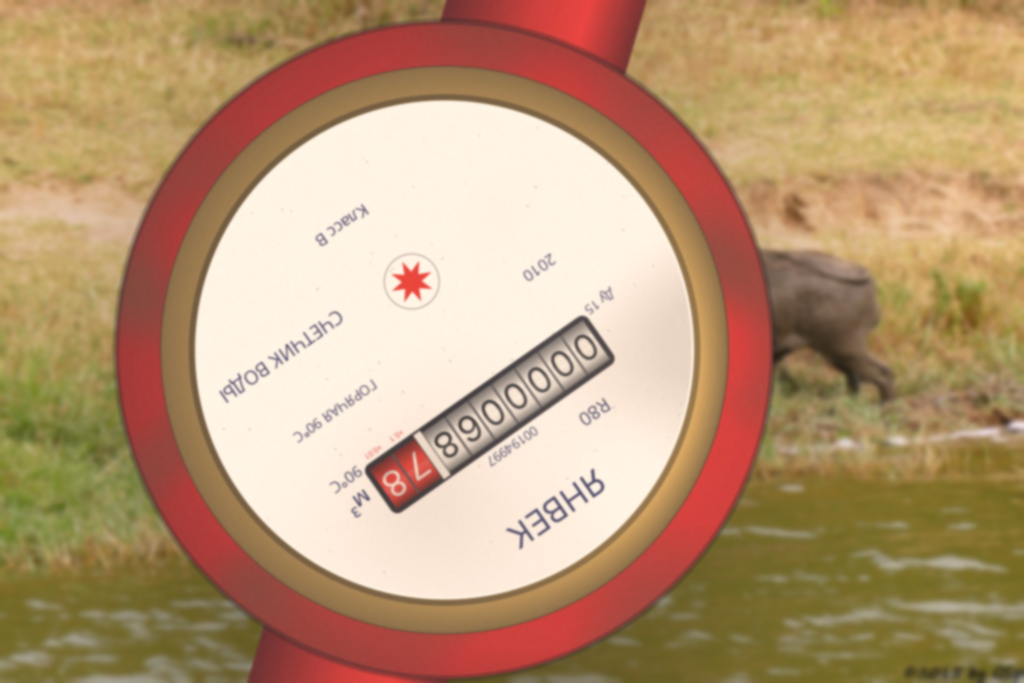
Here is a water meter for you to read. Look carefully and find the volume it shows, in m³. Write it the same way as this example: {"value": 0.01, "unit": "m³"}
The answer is {"value": 68.78, "unit": "m³"}
